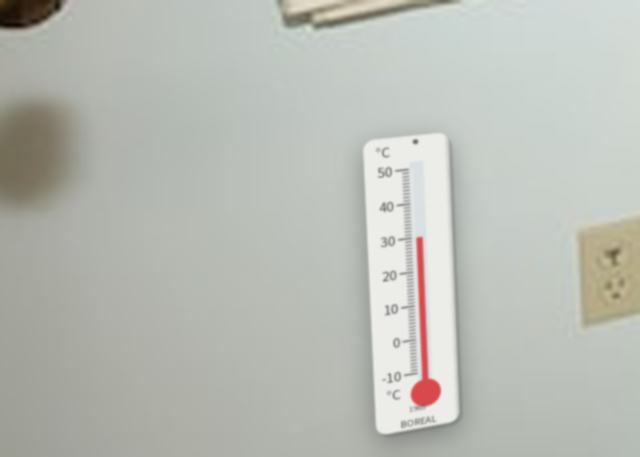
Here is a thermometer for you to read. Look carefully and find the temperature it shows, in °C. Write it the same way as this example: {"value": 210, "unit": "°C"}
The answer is {"value": 30, "unit": "°C"}
